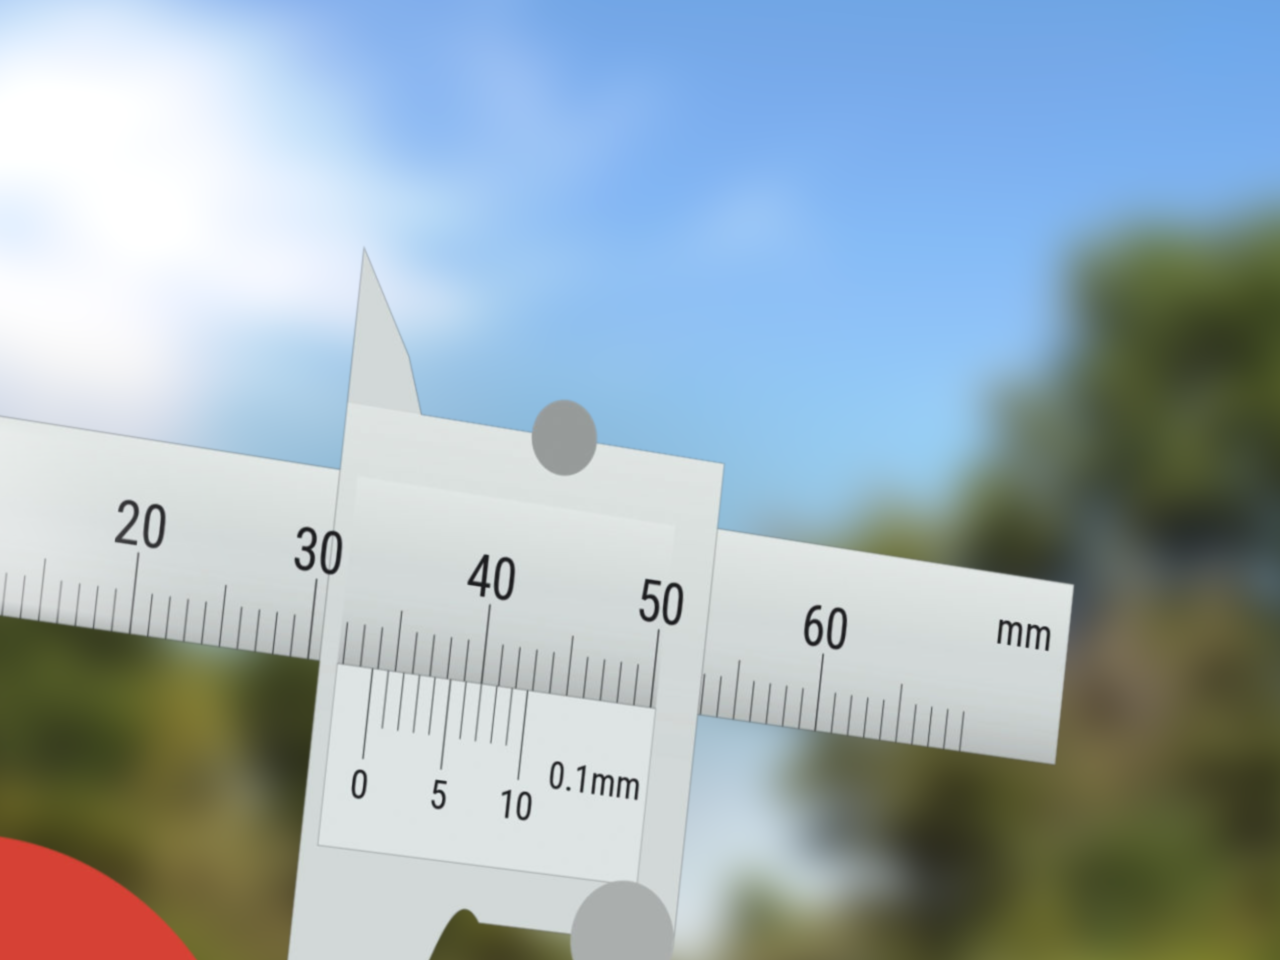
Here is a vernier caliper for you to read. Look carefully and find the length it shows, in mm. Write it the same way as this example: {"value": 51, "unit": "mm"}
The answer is {"value": 33.7, "unit": "mm"}
